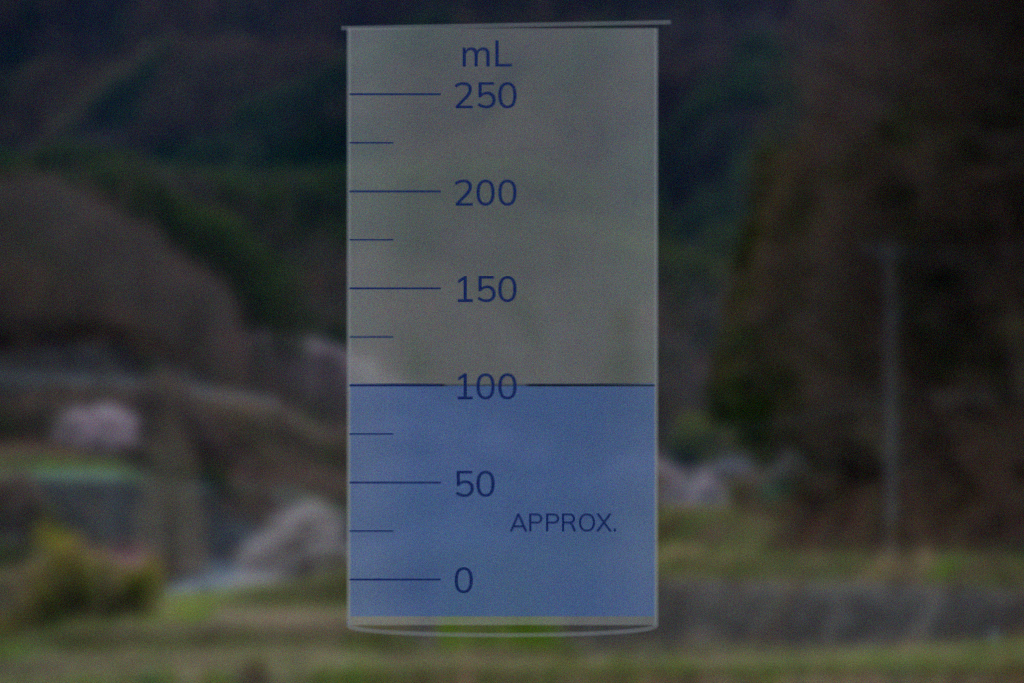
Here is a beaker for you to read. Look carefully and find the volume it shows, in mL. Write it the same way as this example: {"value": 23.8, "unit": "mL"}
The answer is {"value": 100, "unit": "mL"}
